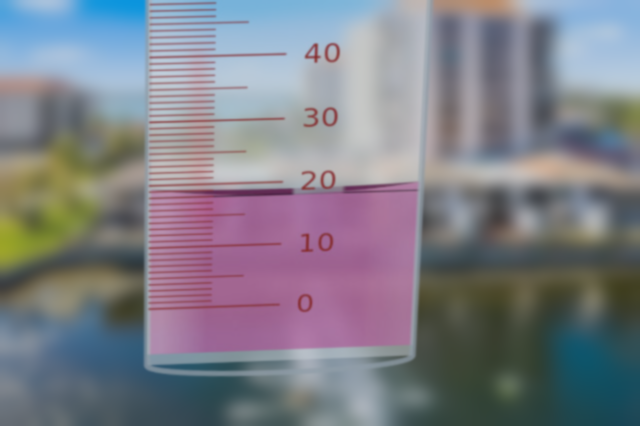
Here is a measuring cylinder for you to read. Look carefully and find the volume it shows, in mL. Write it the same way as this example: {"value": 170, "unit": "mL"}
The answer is {"value": 18, "unit": "mL"}
